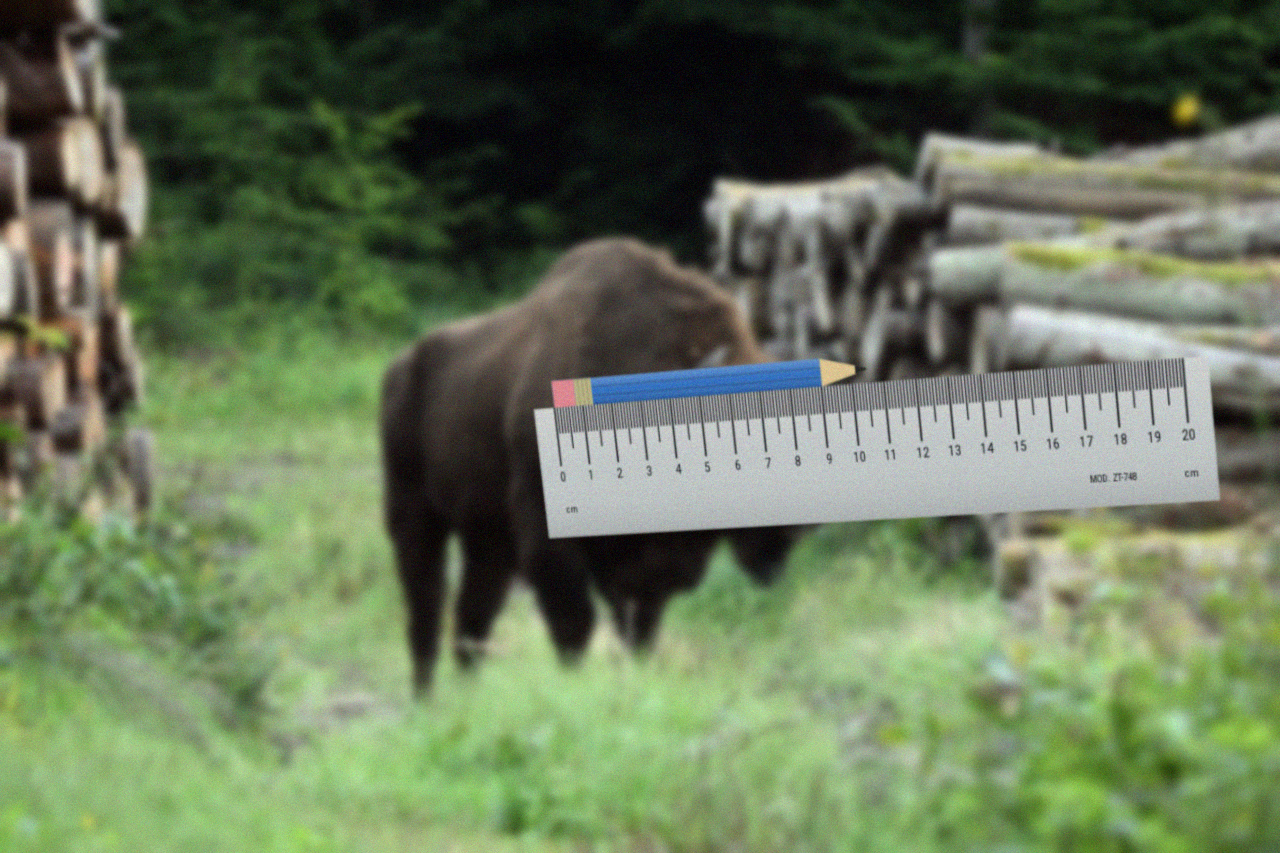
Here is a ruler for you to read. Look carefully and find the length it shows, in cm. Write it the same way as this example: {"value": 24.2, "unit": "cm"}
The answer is {"value": 10.5, "unit": "cm"}
